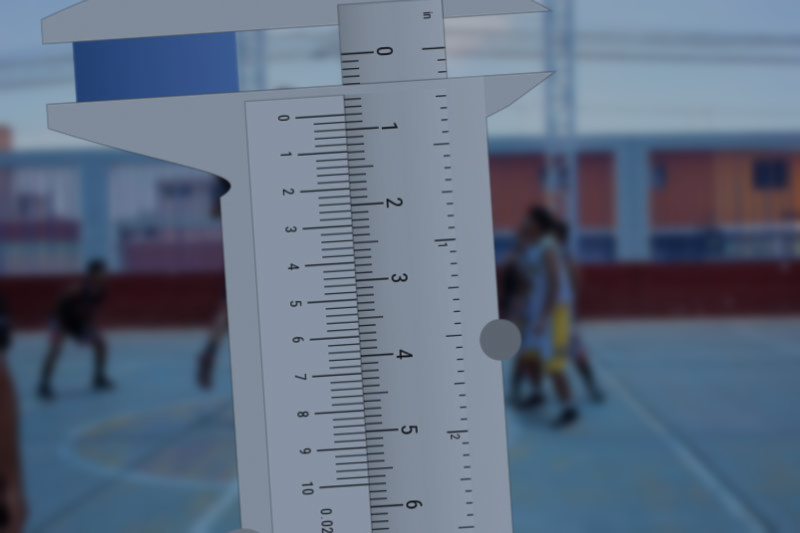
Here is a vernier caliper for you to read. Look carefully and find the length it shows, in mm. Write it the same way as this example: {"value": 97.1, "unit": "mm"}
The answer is {"value": 8.0, "unit": "mm"}
